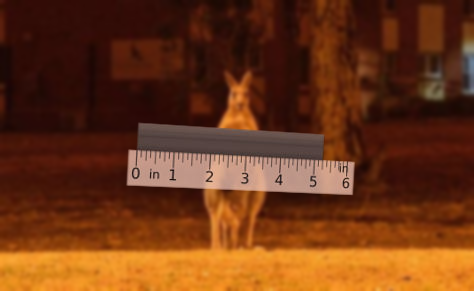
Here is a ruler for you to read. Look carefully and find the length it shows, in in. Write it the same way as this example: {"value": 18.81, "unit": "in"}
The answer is {"value": 5.25, "unit": "in"}
